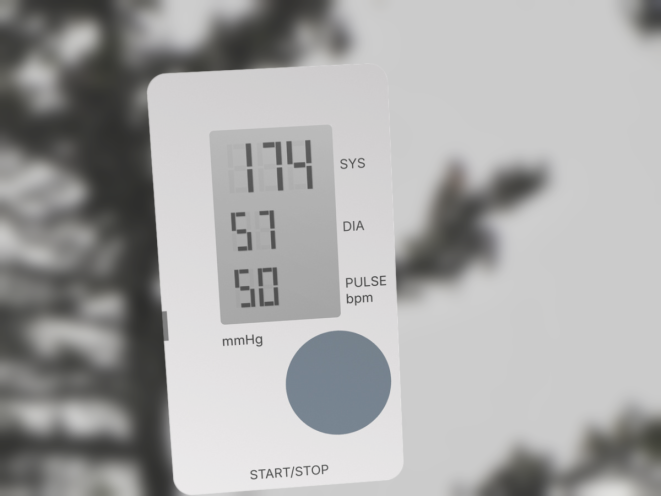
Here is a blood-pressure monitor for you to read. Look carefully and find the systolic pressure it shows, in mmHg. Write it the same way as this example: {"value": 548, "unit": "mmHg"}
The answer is {"value": 174, "unit": "mmHg"}
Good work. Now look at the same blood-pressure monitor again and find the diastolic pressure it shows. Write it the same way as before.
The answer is {"value": 57, "unit": "mmHg"}
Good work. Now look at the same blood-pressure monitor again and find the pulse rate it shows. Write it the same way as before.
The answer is {"value": 50, "unit": "bpm"}
